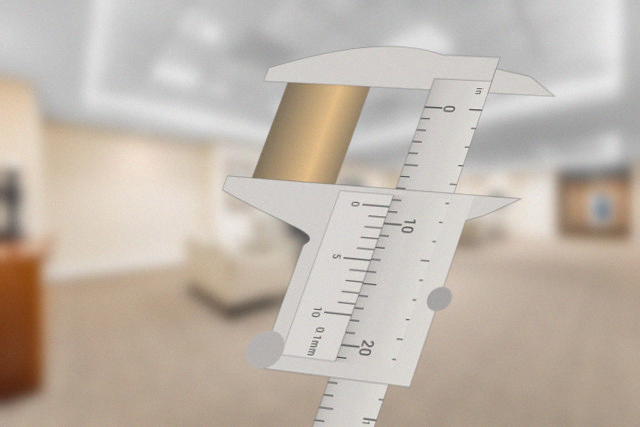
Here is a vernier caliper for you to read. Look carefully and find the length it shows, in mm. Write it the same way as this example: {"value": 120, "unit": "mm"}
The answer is {"value": 8.6, "unit": "mm"}
